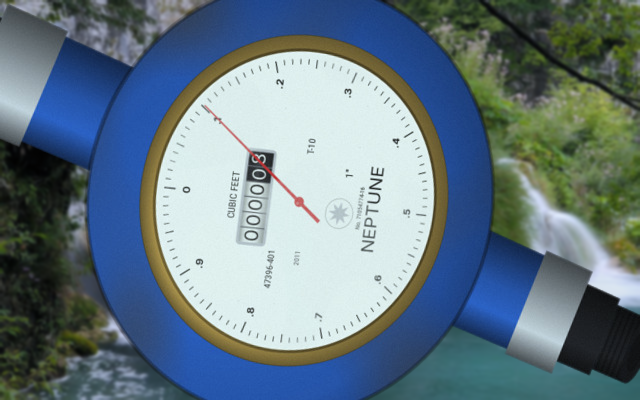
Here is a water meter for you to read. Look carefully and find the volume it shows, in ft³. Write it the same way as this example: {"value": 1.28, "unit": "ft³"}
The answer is {"value": 8.10, "unit": "ft³"}
